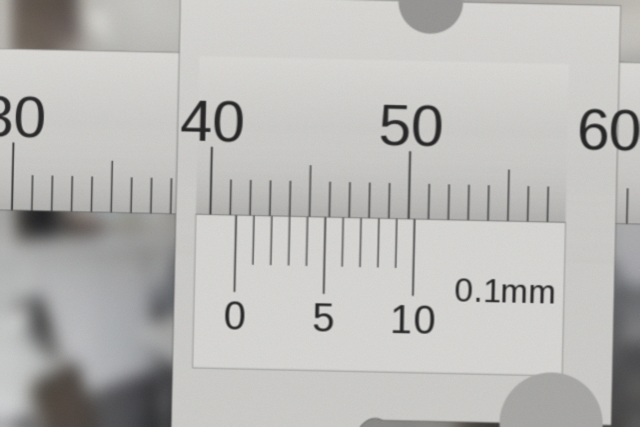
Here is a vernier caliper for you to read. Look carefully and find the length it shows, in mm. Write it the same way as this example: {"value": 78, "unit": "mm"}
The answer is {"value": 41.3, "unit": "mm"}
